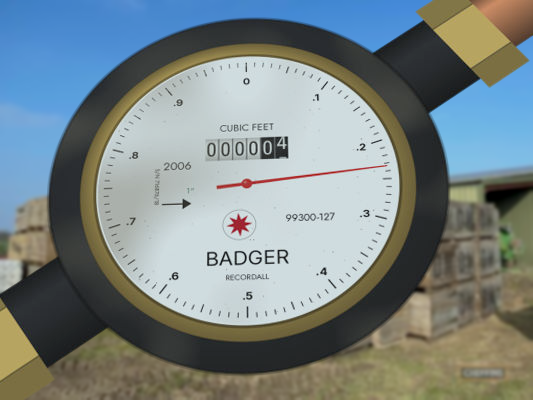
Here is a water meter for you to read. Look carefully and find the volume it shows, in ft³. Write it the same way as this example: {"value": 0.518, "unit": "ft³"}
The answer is {"value": 4.23, "unit": "ft³"}
